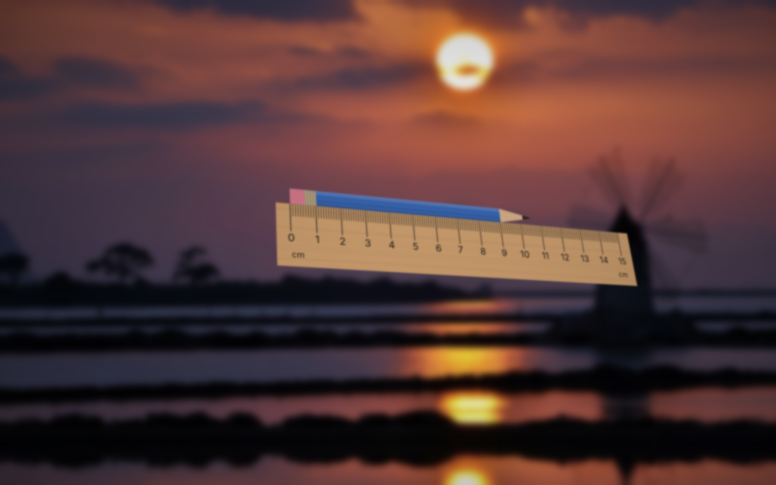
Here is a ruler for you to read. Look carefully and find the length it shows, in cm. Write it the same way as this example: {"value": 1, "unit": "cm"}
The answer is {"value": 10.5, "unit": "cm"}
